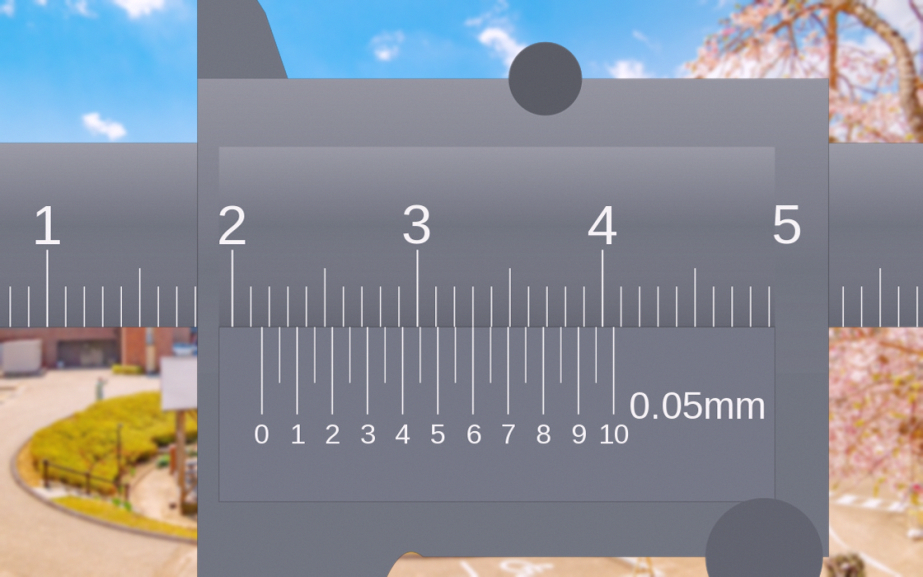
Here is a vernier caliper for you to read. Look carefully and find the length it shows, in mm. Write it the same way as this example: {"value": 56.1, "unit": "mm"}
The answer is {"value": 21.6, "unit": "mm"}
